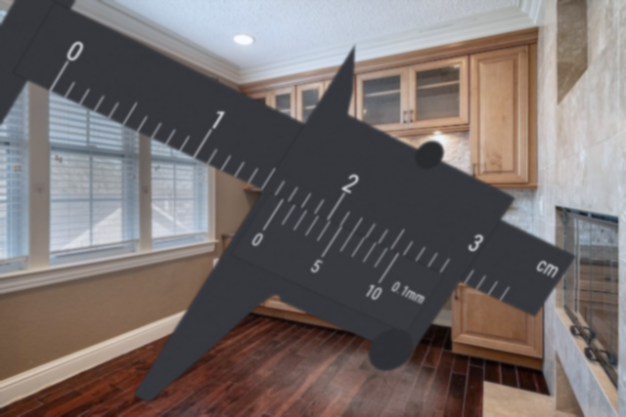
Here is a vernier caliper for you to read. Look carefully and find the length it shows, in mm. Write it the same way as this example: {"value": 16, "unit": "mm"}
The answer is {"value": 16.6, "unit": "mm"}
